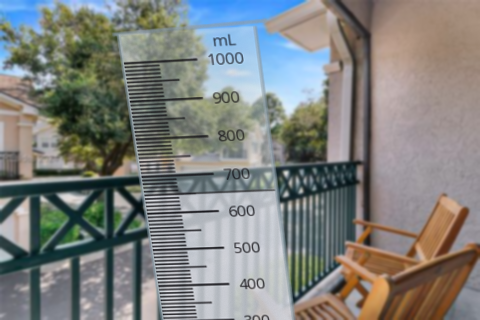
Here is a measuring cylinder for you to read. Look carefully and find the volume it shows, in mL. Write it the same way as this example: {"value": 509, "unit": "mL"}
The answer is {"value": 650, "unit": "mL"}
